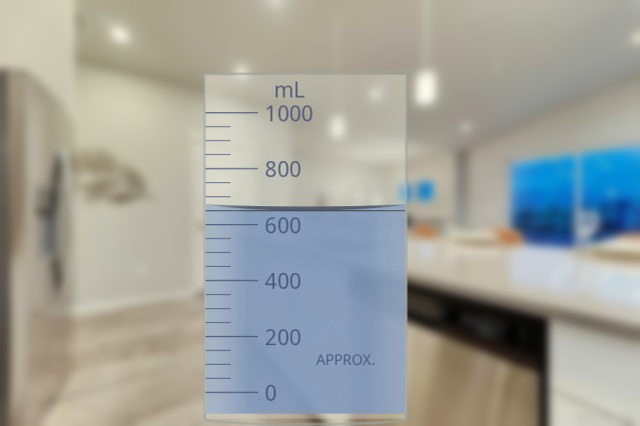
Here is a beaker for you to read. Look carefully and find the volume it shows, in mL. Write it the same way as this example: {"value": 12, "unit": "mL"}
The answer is {"value": 650, "unit": "mL"}
